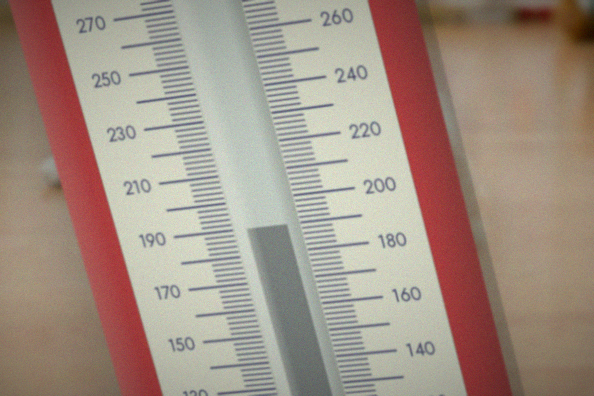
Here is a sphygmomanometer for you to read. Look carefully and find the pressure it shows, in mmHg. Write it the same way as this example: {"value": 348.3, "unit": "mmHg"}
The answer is {"value": 190, "unit": "mmHg"}
